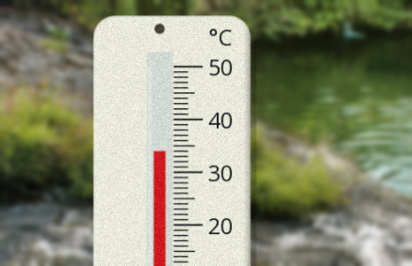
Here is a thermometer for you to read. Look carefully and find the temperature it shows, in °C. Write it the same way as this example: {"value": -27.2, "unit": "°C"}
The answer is {"value": 34, "unit": "°C"}
